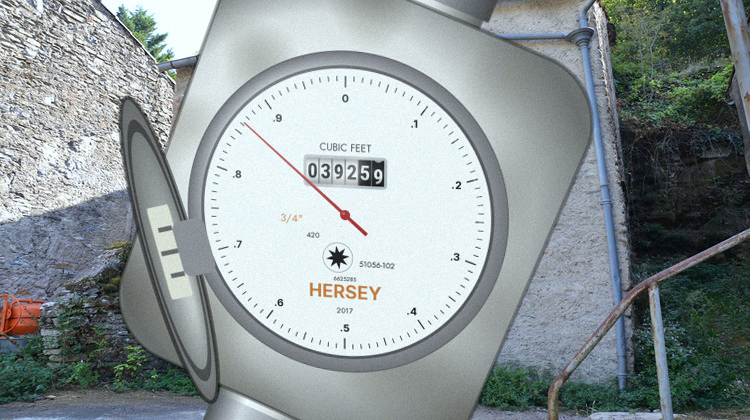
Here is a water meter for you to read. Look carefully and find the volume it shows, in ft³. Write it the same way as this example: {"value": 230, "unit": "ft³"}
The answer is {"value": 39258.86, "unit": "ft³"}
